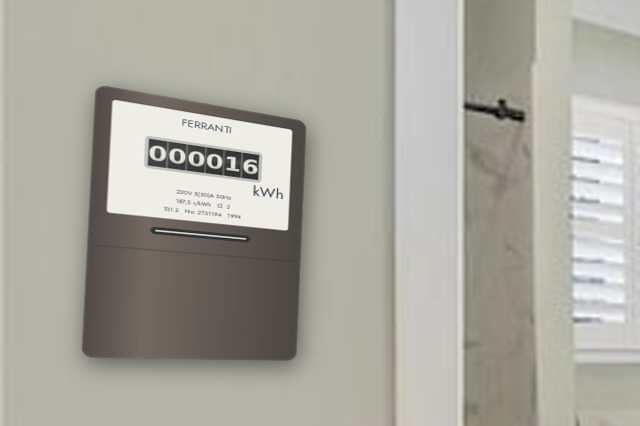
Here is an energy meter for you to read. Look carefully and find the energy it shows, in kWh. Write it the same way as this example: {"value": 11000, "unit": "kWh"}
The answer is {"value": 16, "unit": "kWh"}
